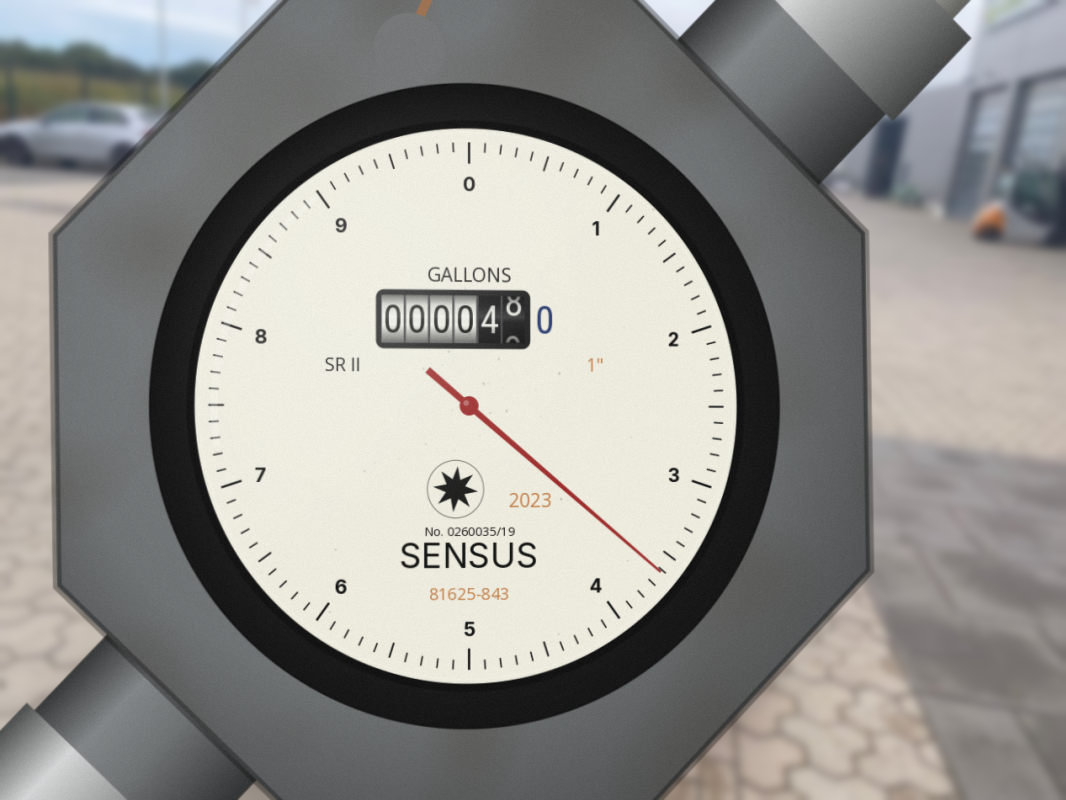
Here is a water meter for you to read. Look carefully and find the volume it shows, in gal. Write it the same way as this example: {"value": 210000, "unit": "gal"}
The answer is {"value": 483.6, "unit": "gal"}
